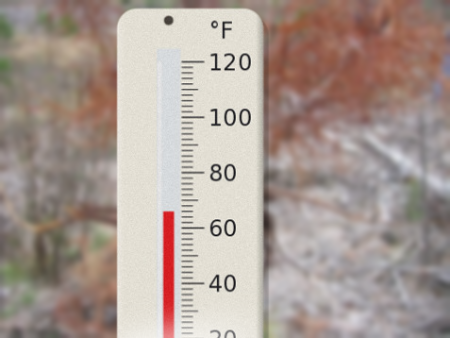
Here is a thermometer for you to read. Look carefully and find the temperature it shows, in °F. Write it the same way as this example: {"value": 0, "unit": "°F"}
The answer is {"value": 66, "unit": "°F"}
